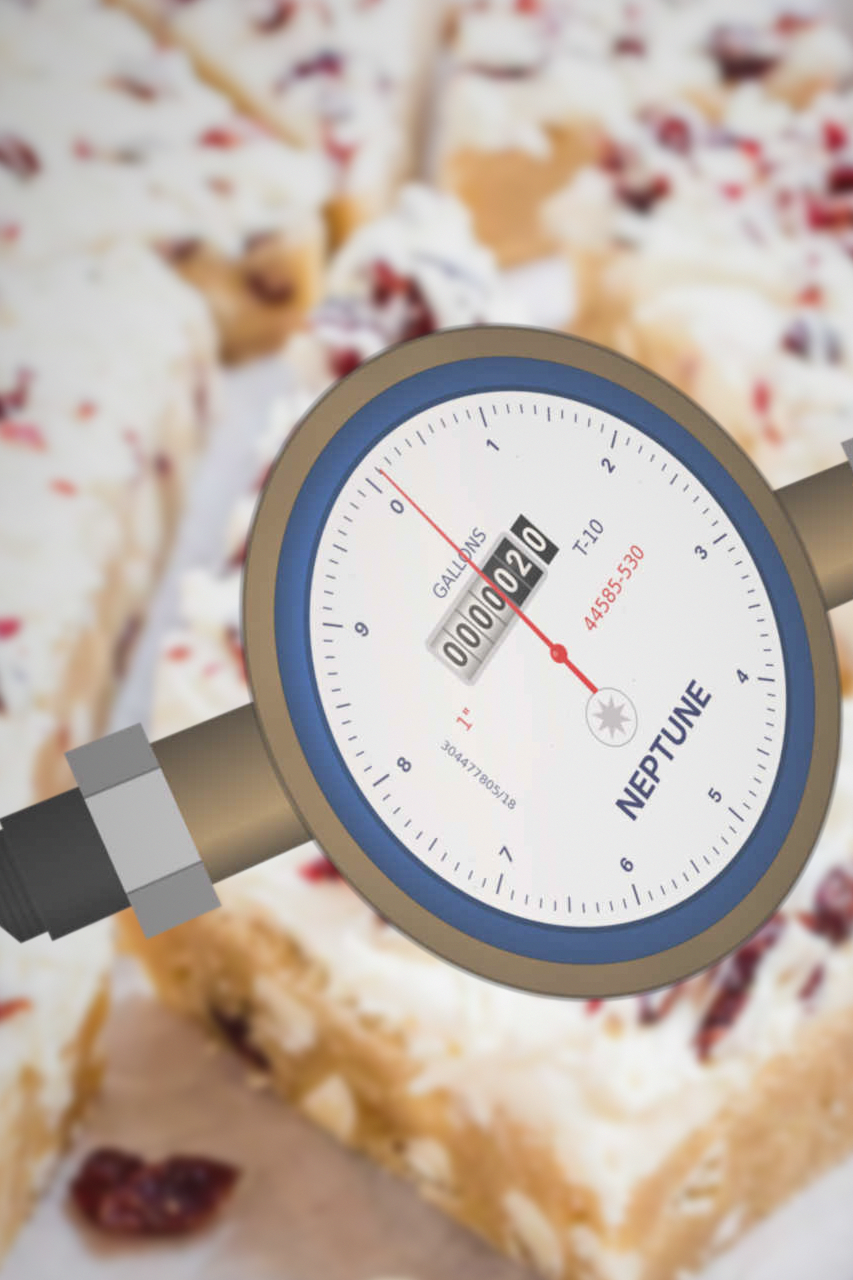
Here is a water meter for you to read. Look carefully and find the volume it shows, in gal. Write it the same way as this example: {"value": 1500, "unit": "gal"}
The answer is {"value": 20.1, "unit": "gal"}
